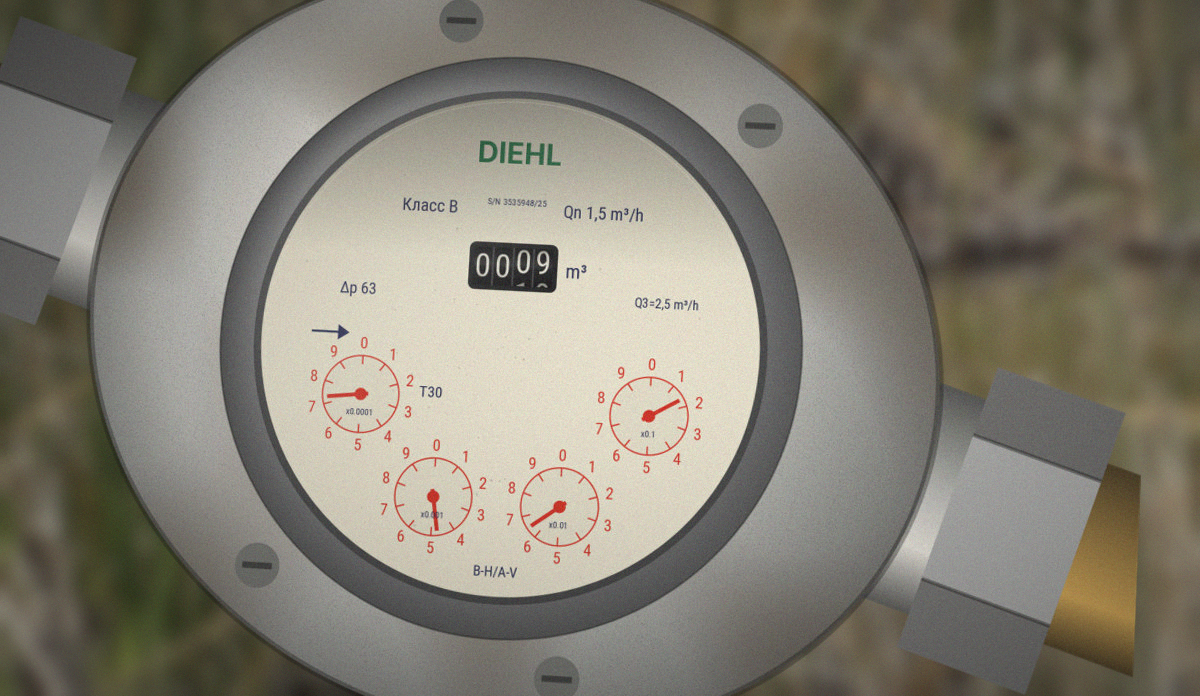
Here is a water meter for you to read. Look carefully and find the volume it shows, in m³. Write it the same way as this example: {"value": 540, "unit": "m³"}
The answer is {"value": 9.1647, "unit": "m³"}
